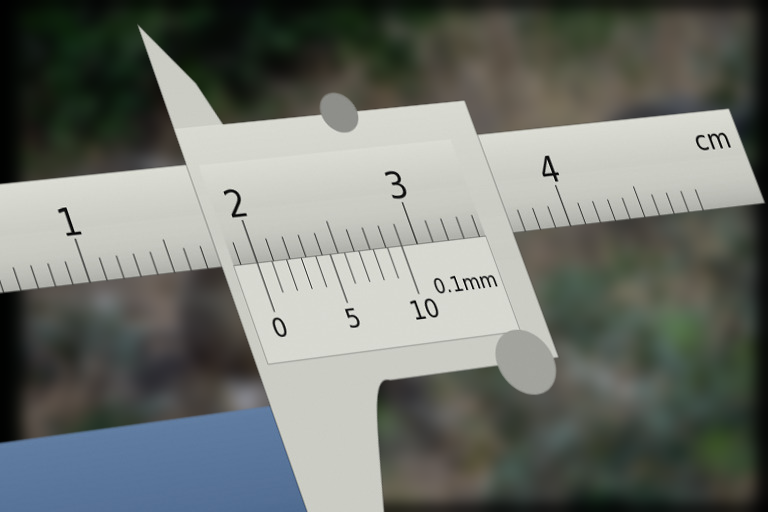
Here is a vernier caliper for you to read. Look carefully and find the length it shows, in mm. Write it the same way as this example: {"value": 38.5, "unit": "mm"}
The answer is {"value": 20.0, "unit": "mm"}
